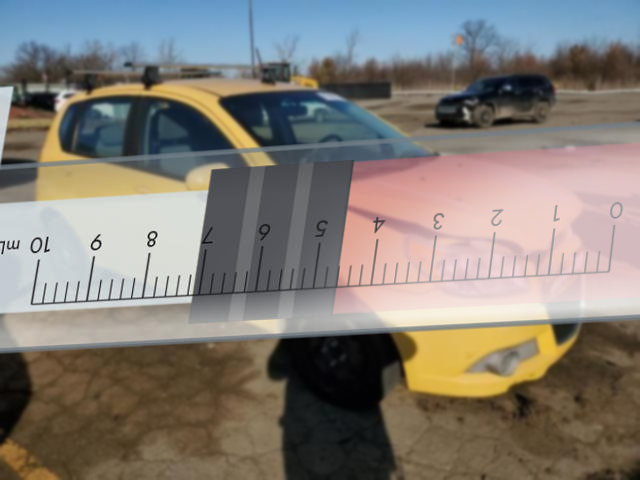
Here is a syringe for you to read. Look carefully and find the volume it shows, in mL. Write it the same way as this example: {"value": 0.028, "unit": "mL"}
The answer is {"value": 4.6, "unit": "mL"}
